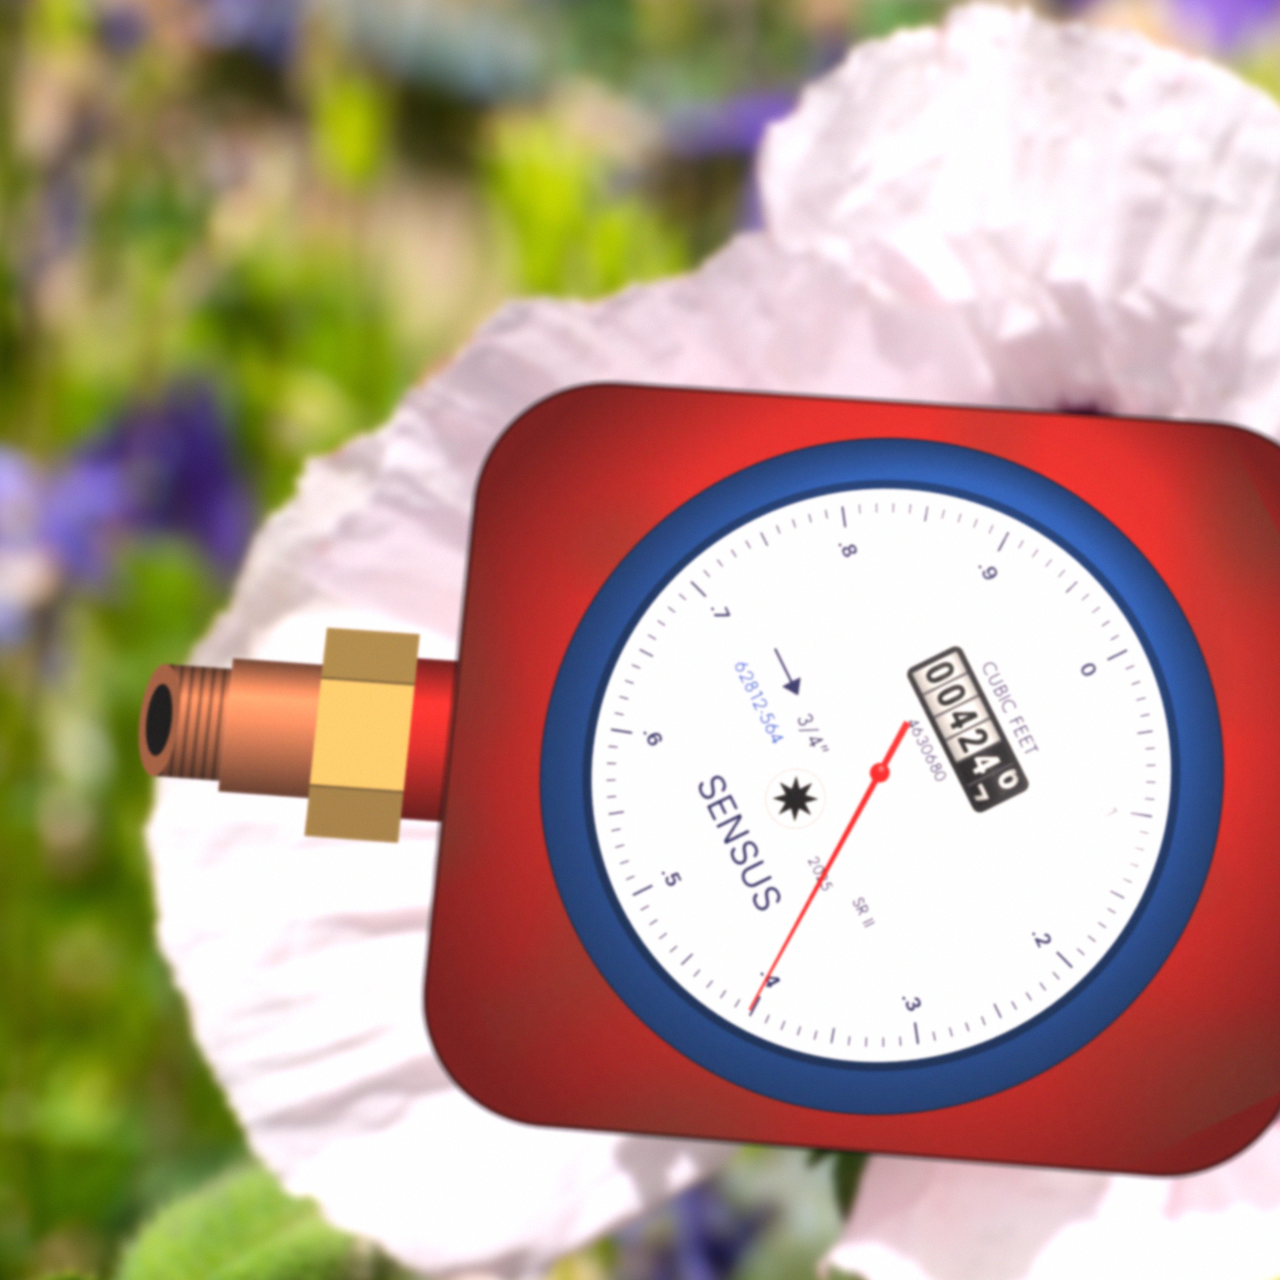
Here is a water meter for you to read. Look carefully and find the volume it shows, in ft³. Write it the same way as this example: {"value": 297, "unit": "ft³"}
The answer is {"value": 4246.40, "unit": "ft³"}
